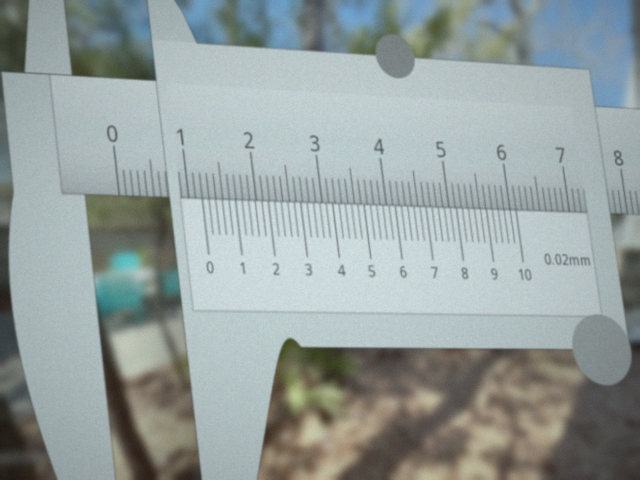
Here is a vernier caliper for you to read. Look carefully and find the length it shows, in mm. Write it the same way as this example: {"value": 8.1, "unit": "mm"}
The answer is {"value": 12.0, "unit": "mm"}
